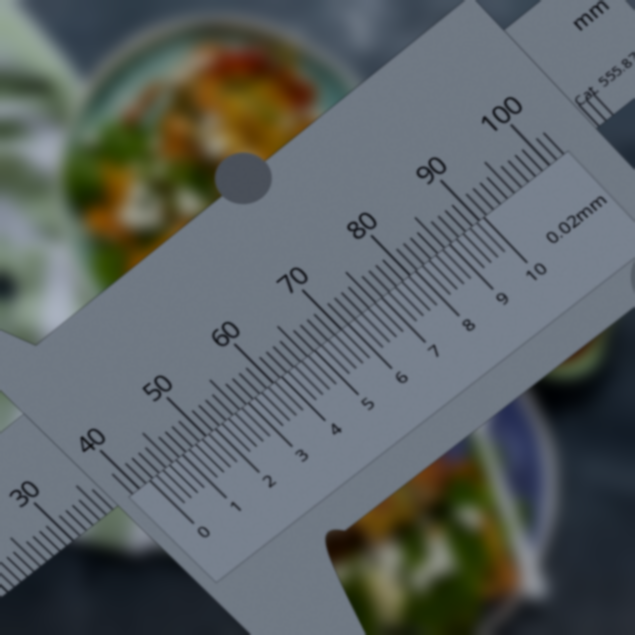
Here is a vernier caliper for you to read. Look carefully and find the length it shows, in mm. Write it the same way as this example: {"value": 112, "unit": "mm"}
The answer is {"value": 41.6, "unit": "mm"}
